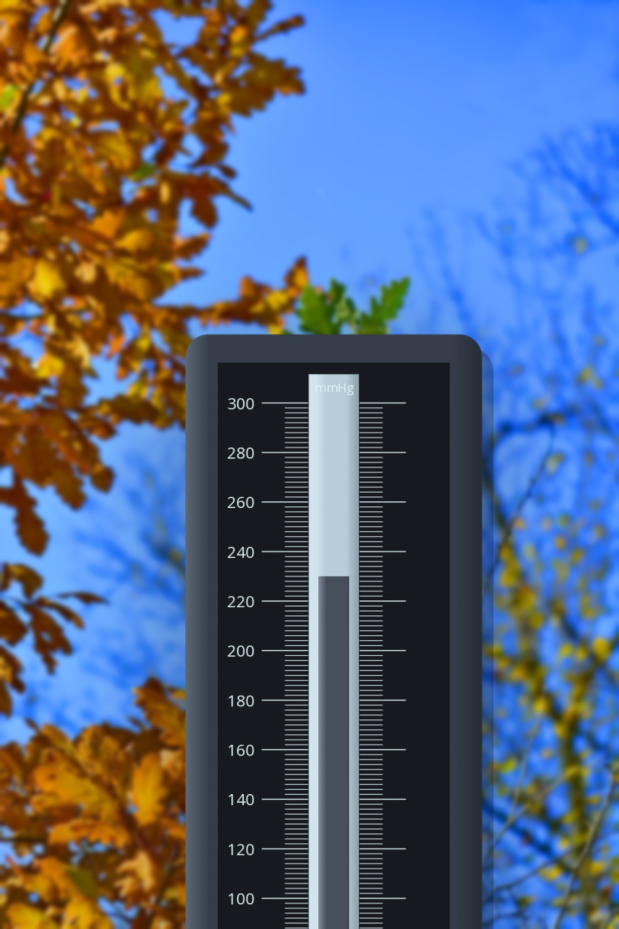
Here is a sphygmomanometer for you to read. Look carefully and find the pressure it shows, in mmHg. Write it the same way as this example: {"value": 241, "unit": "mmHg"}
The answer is {"value": 230, "unit": "mmHg"}
